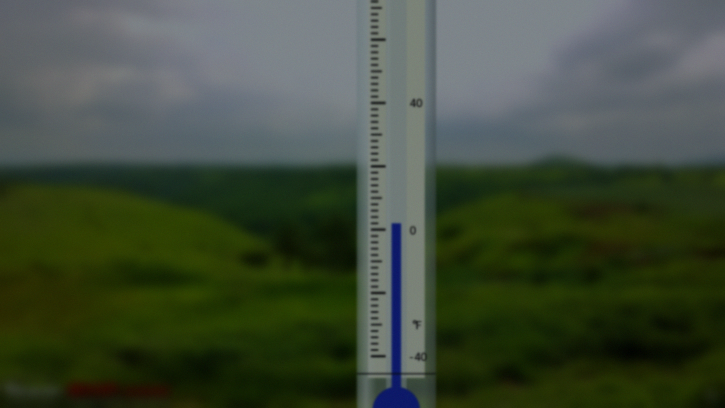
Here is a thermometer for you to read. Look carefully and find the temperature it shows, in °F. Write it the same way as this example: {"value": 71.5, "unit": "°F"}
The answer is {"value": 2, "unit": "°F"}
